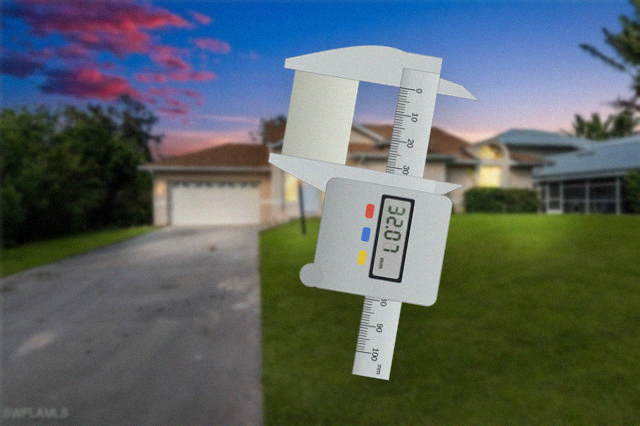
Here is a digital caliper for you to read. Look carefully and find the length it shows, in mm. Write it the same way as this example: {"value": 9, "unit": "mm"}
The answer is {"value": 32.07, "unit": "mm"}
